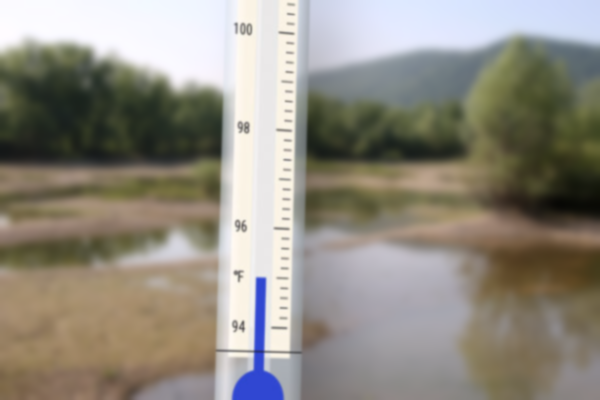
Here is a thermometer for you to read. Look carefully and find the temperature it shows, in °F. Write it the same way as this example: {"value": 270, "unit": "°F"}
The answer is {"value": 95, "unit": "°F"}
